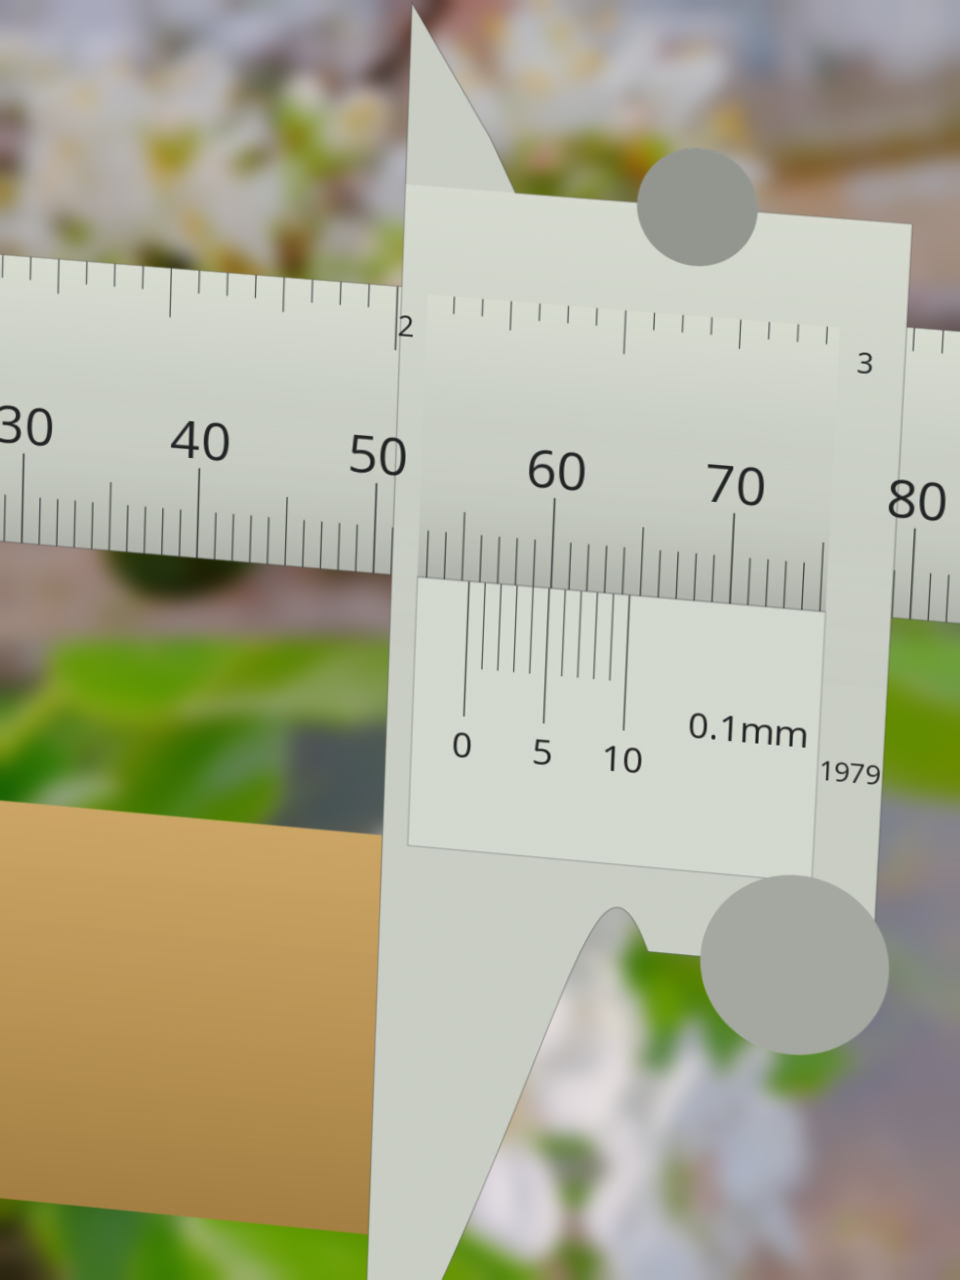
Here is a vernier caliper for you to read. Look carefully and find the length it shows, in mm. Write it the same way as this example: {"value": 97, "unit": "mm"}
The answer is {"value": 55.4, "unit": "mm"}
